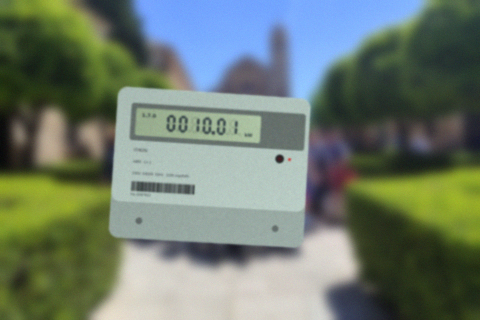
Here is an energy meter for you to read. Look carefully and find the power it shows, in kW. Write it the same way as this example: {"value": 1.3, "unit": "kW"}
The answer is {"value": 10.01, "unit": "kW"}
